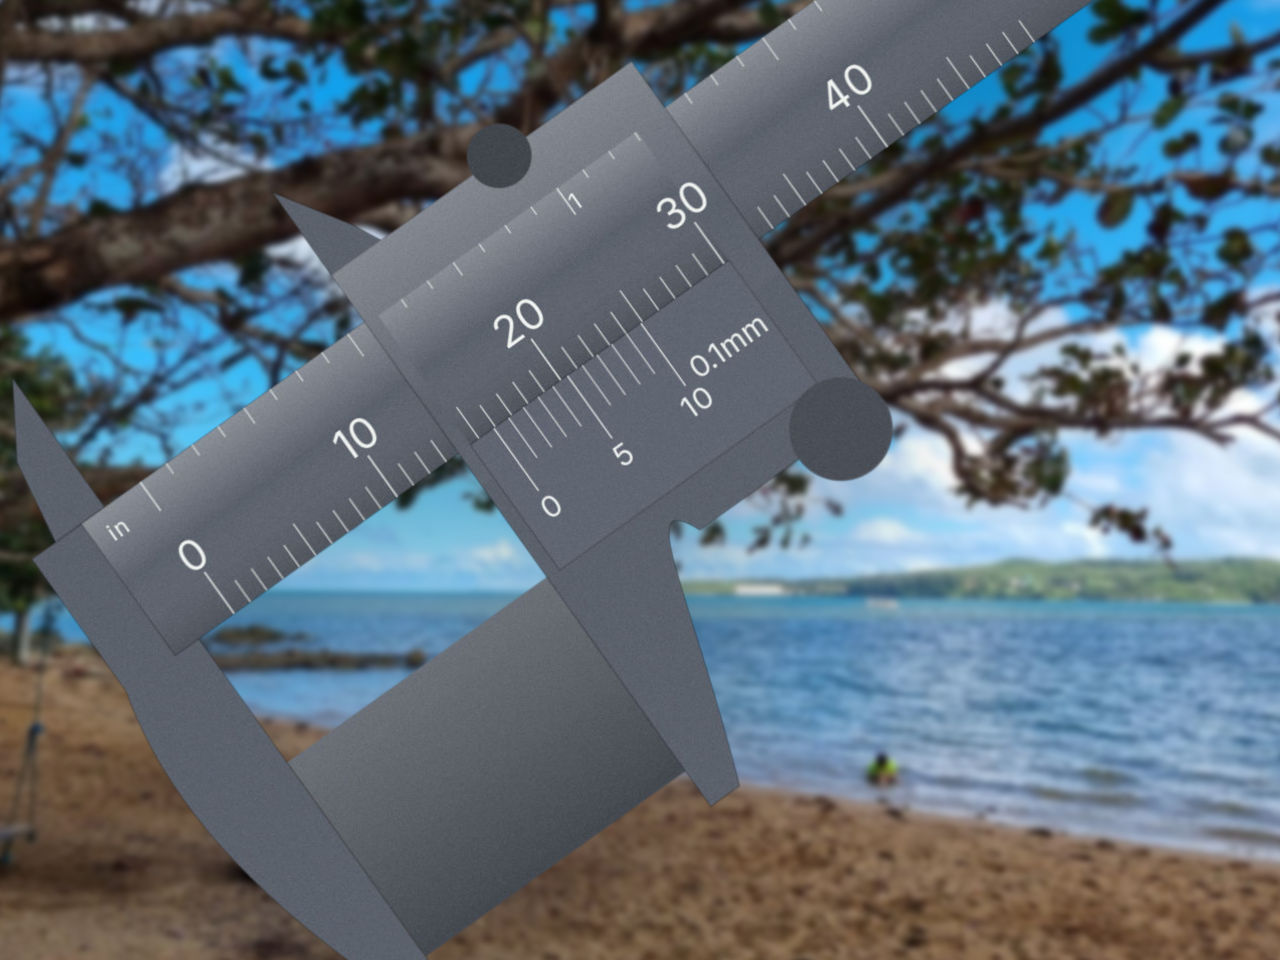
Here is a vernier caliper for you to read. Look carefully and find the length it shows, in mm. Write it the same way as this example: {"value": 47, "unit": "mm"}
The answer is {"value": 15.9, "unit": "mm"}
